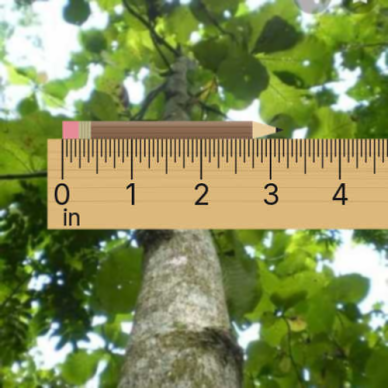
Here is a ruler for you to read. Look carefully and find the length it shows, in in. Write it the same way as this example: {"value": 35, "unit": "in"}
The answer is {"value": 3.1875, "unit": "in"}
